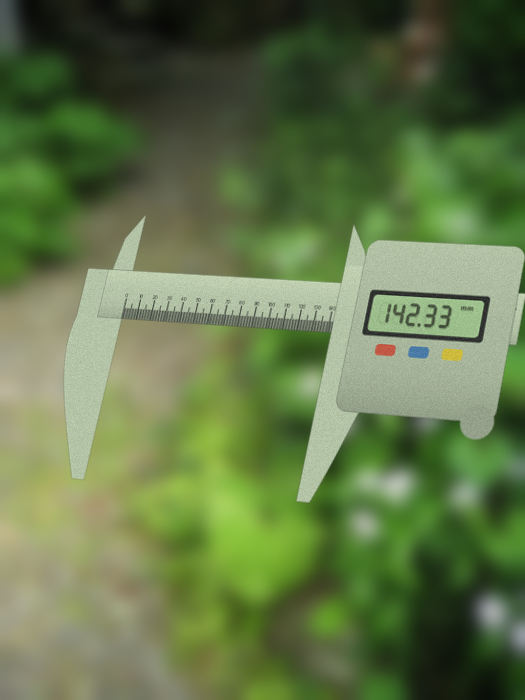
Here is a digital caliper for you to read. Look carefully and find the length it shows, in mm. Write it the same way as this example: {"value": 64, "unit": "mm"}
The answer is {"value": 142.33, "unit": "mm"}
